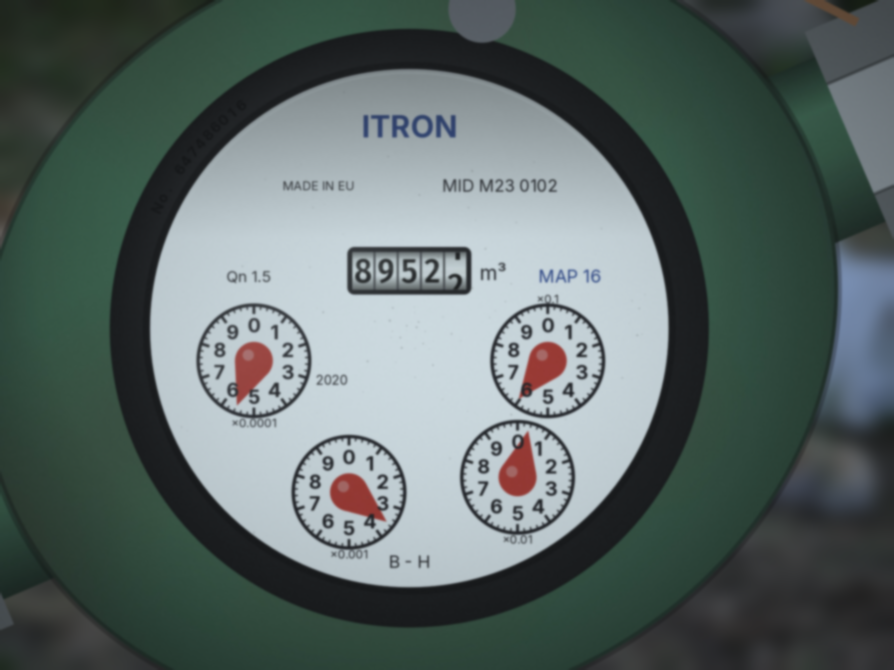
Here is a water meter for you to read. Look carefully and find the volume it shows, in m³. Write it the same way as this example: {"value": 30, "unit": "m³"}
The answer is {"value": 89521.6035, "unit": "m³"}
